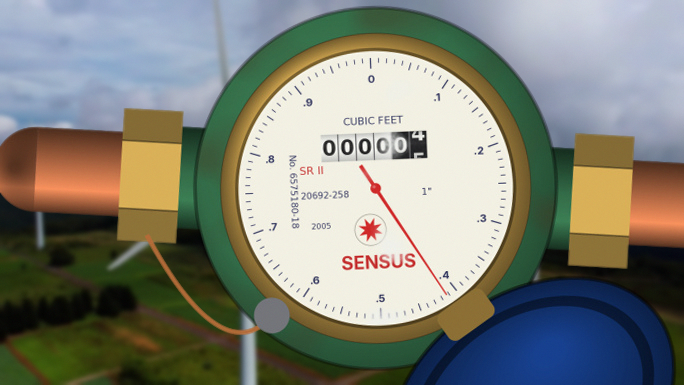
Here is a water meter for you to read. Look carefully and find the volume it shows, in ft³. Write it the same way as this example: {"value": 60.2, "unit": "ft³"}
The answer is {"value": 4.41, "unit": "ft³"}
